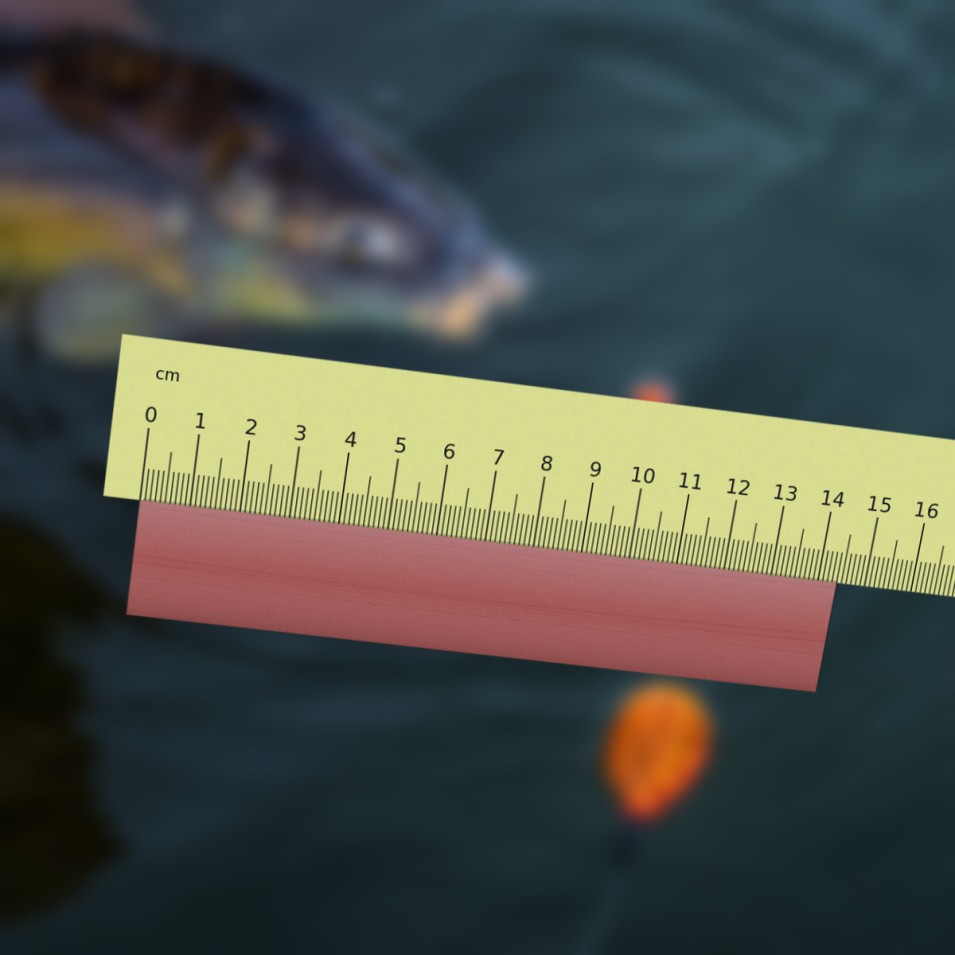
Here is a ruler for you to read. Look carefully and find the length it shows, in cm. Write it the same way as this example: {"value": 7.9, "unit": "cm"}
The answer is {"value": 14.4, "unit": "cm"}
